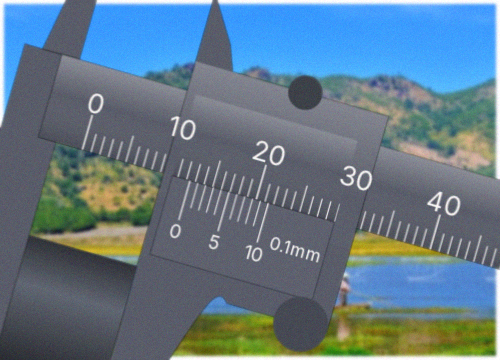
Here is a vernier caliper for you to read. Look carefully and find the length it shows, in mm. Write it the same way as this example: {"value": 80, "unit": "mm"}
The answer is {"value": 12.4, "unit": "mm"}
